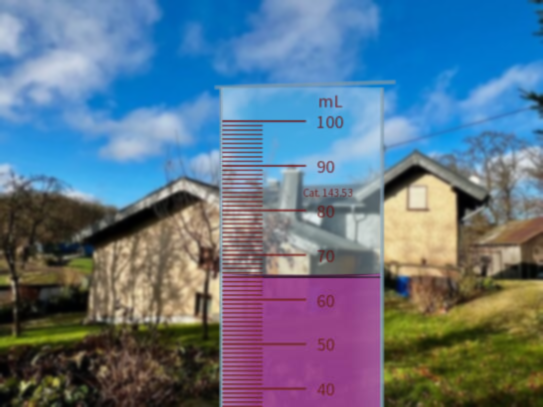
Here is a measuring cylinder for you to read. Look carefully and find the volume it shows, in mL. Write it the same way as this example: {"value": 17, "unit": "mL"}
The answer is {"value": 65, "unit": "mL"}
